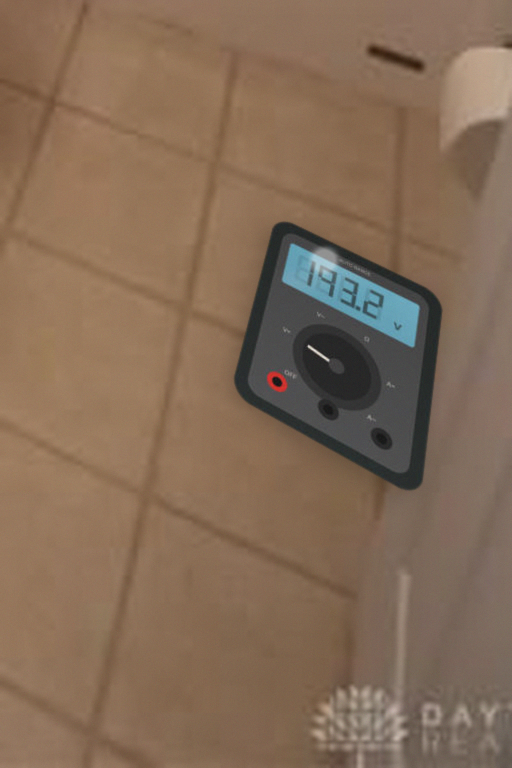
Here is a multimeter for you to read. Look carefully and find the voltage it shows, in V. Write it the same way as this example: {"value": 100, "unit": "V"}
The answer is {"value": 193.2, "unit": "V"}
